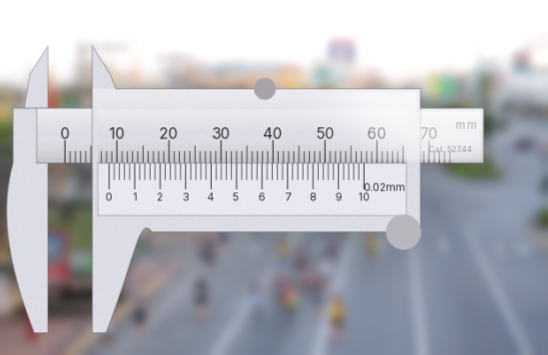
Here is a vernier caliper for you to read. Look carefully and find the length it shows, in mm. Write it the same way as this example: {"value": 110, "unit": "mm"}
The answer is {"value": 8.5, "unit": "mm"}
